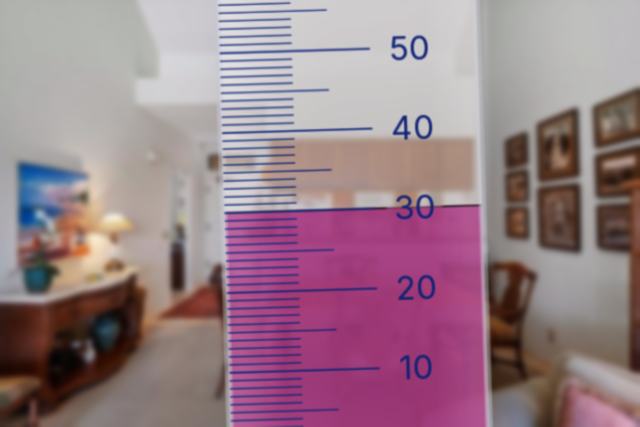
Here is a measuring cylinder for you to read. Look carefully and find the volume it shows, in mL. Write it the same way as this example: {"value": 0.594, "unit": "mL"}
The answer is {"value": 30, "unit": "mL"}
